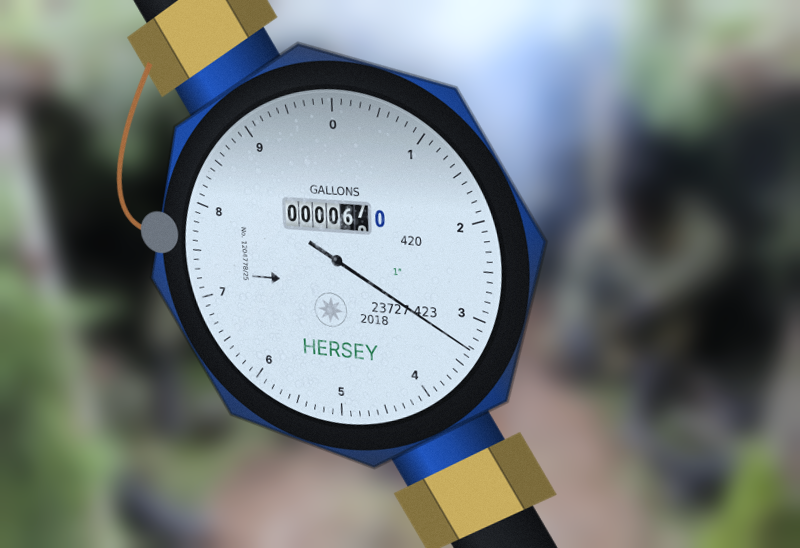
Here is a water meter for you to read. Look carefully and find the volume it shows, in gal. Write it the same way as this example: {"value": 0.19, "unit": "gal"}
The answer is {"value": 673.3, "unit": "gal"}
